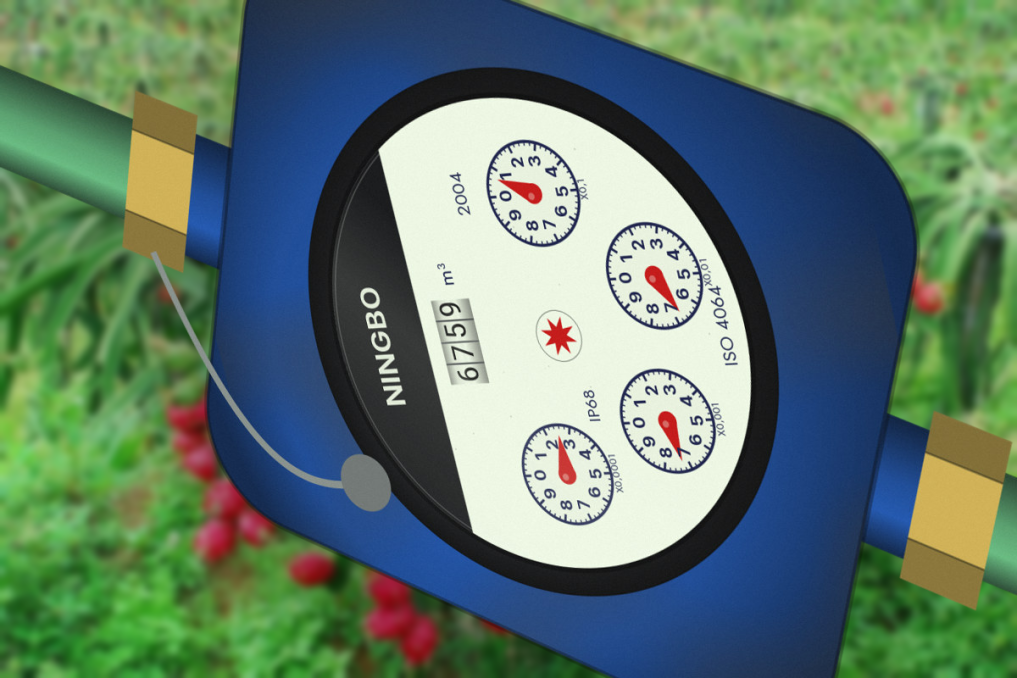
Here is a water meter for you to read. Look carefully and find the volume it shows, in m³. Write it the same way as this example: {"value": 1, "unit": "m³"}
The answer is {"value": 6759.0672, "unit": "m³"}
